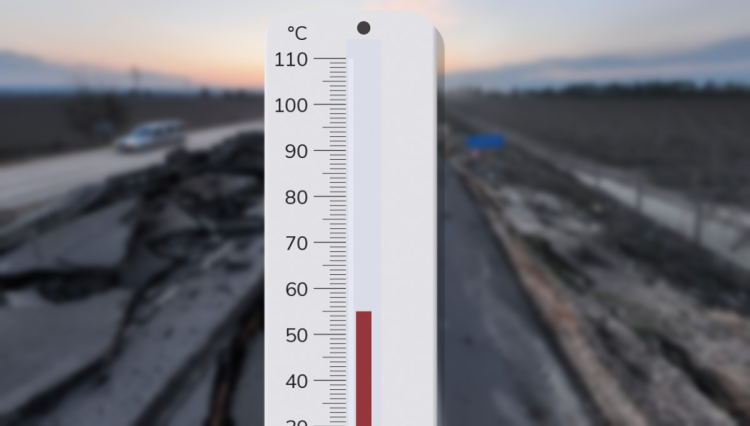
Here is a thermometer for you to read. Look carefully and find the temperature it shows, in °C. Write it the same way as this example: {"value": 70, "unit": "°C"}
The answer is {"value": 55, "unit": "°C"}
